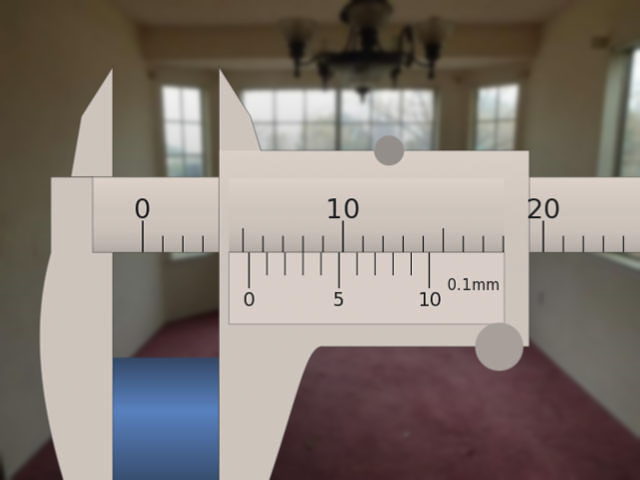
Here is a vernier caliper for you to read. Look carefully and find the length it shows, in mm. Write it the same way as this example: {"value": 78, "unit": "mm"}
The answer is {"value": 5.3, "unit": "mm"}
